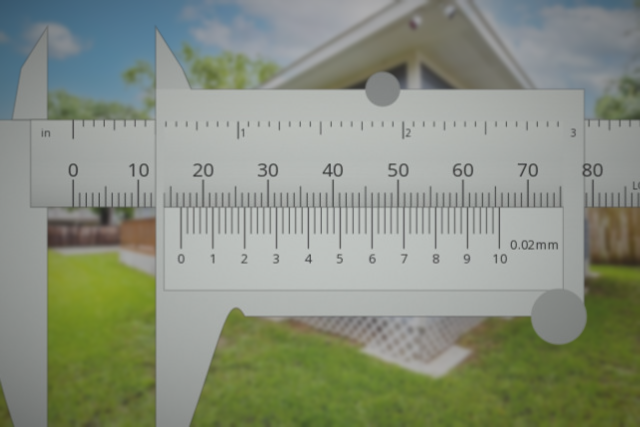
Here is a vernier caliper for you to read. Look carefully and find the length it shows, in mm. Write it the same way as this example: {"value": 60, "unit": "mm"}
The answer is {"value": 16.6, "unit": "mm"}
